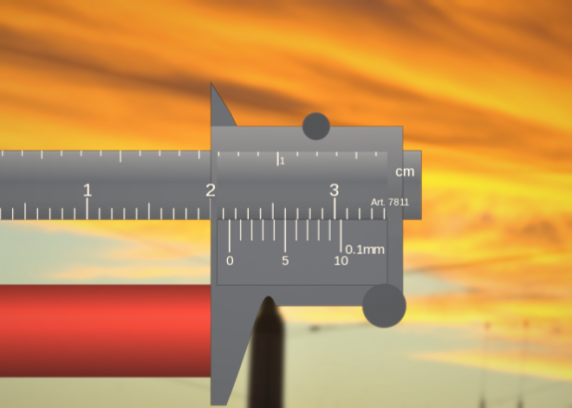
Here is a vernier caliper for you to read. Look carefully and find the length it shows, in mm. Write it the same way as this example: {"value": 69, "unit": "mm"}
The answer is {"value": 21.5, "unit": "mm"}
